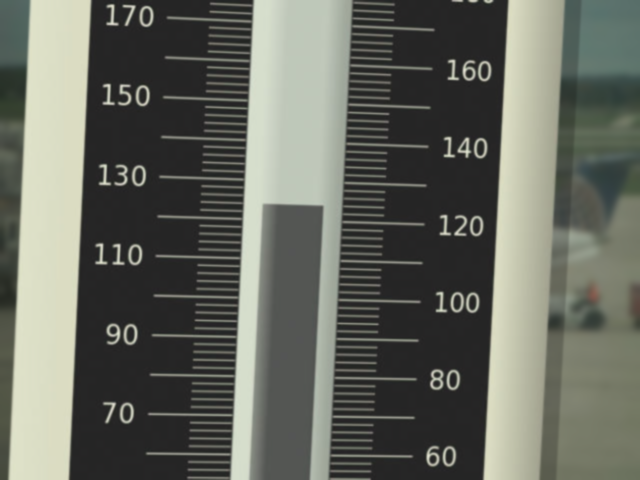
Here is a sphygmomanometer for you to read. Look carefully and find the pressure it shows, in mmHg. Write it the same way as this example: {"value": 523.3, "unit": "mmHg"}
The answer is {"value": 124, "unit": "mmHg"}
